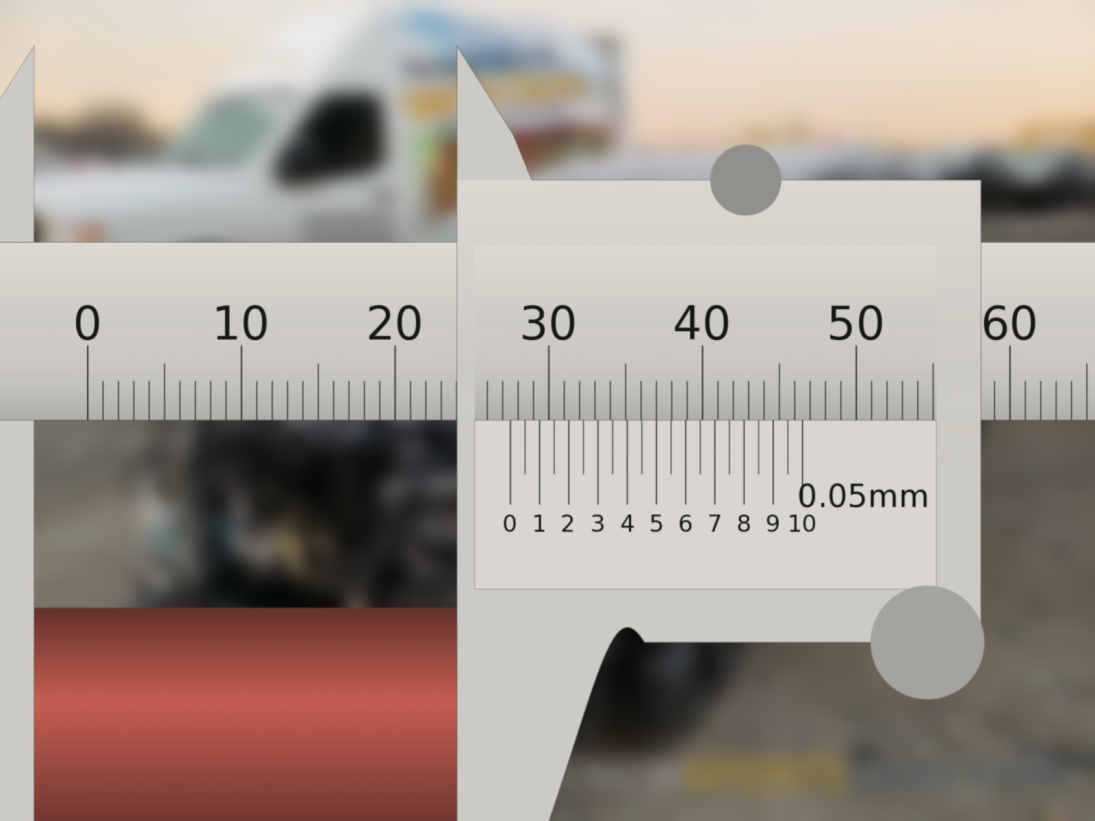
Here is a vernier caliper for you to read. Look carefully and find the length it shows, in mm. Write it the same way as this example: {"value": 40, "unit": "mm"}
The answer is {"value": 27.5, "unit": "mm"}
